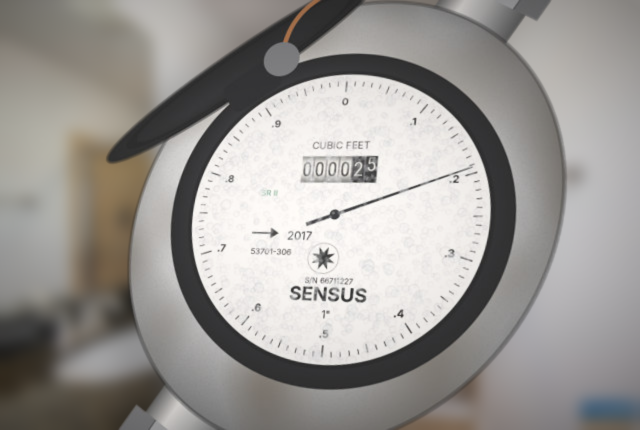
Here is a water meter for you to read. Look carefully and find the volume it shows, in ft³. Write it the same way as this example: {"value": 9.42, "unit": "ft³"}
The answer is {"value": 25.19, "unit": "ft³"}
